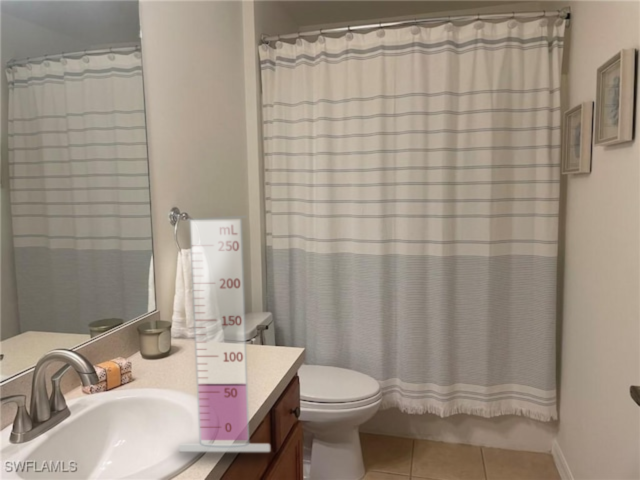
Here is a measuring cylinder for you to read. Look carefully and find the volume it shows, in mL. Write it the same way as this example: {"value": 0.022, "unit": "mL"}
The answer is {"value": 60, "unit": "mL"}
